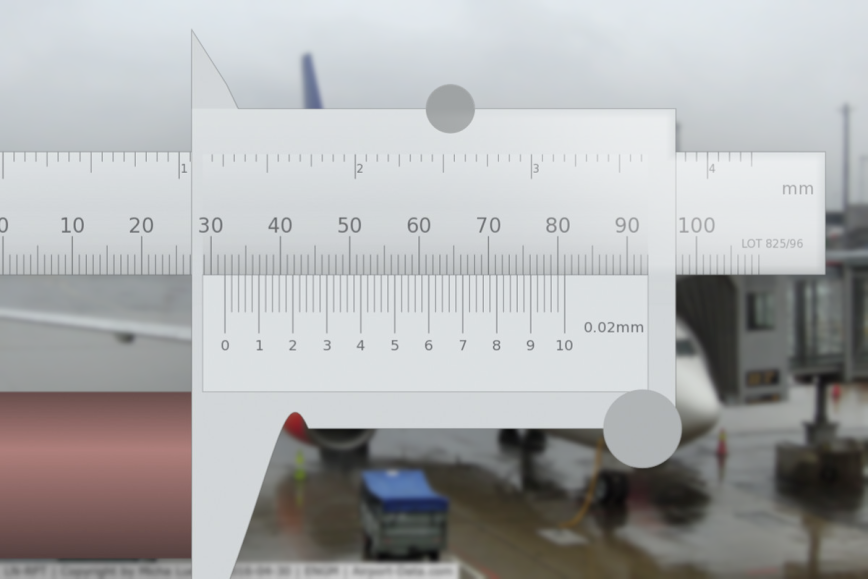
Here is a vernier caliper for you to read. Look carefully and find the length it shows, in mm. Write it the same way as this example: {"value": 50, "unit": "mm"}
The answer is {"value": 32.0, "unit": "mm"}
